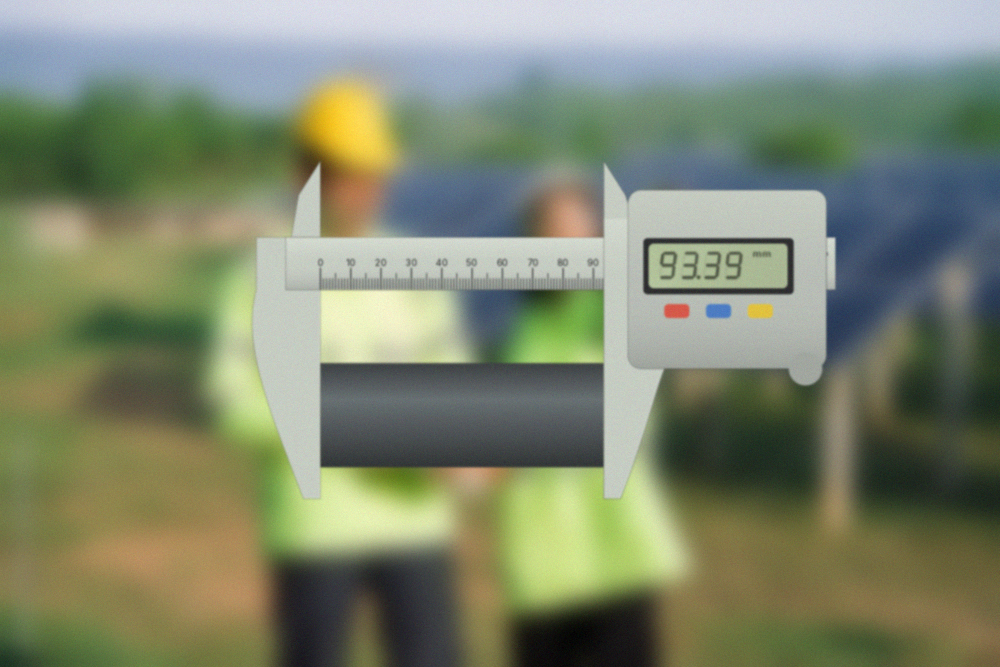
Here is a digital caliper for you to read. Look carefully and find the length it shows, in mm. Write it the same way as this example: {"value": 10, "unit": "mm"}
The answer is {"value": 93.39, "unit": "mm"}
